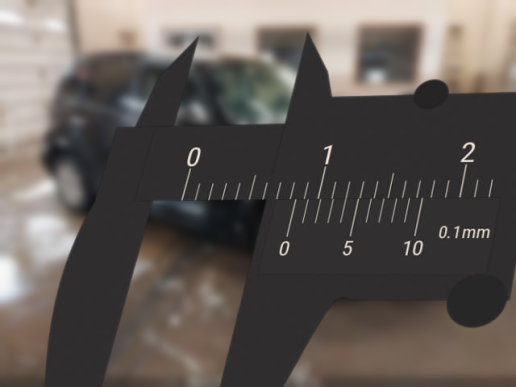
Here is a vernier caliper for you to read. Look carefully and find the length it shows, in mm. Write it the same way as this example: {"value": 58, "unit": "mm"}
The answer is {"value": 8.4, "unit": "mm"}
